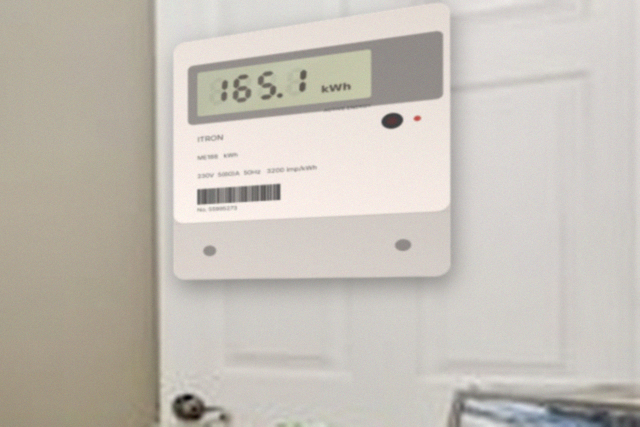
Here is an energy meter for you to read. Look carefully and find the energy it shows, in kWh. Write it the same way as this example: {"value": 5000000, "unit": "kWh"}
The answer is {"value": 165.1, "unit": "kWh"}
